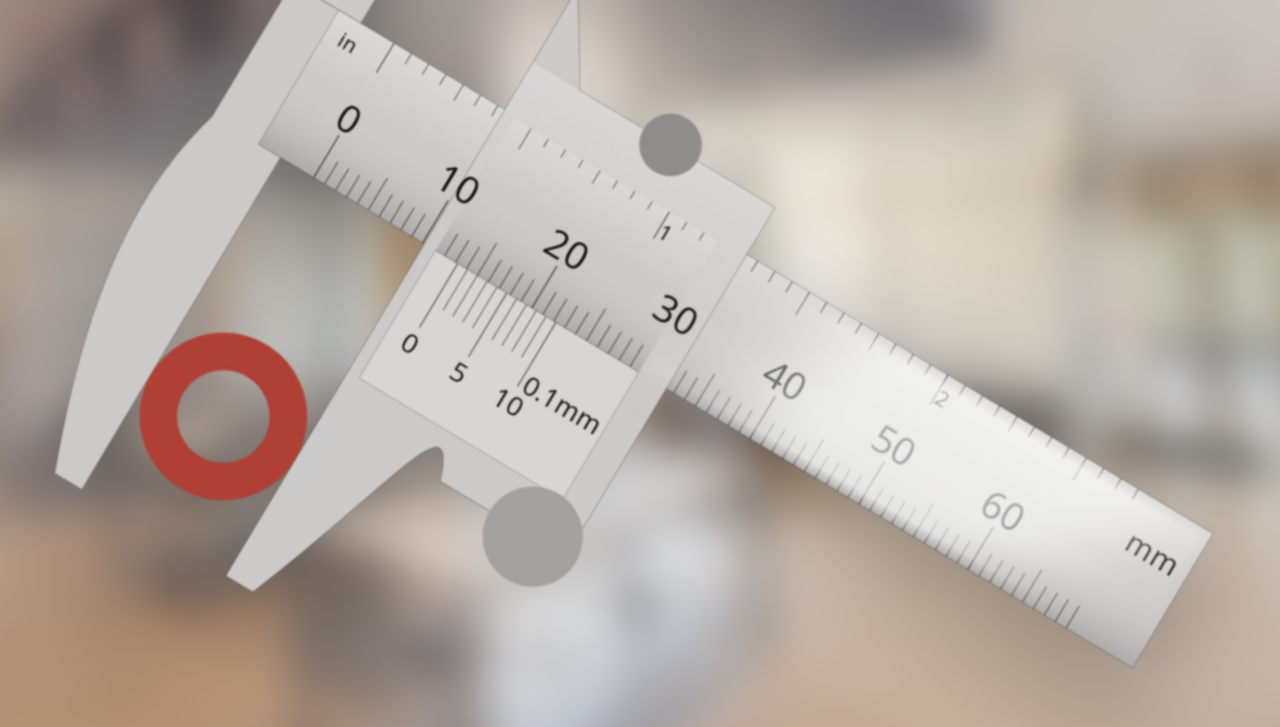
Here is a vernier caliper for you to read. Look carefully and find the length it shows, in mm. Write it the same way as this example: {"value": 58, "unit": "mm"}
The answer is {"value": 13.2, "unit": "mm"}
